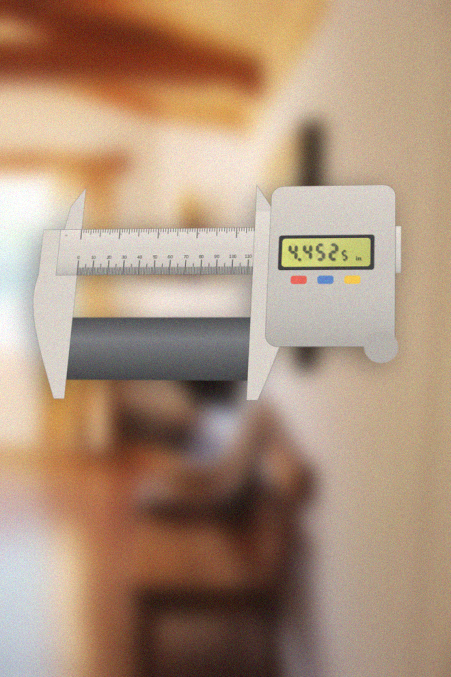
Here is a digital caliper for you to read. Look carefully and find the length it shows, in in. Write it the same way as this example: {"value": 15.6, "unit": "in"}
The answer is {"value": 4.4525, "unit": "in"}
